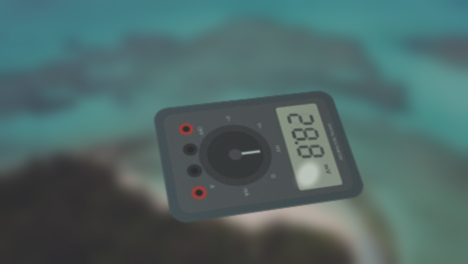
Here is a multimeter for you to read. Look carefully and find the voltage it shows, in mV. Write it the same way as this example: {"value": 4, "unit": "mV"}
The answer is {"value": 28.8, "unit": "mV"}
